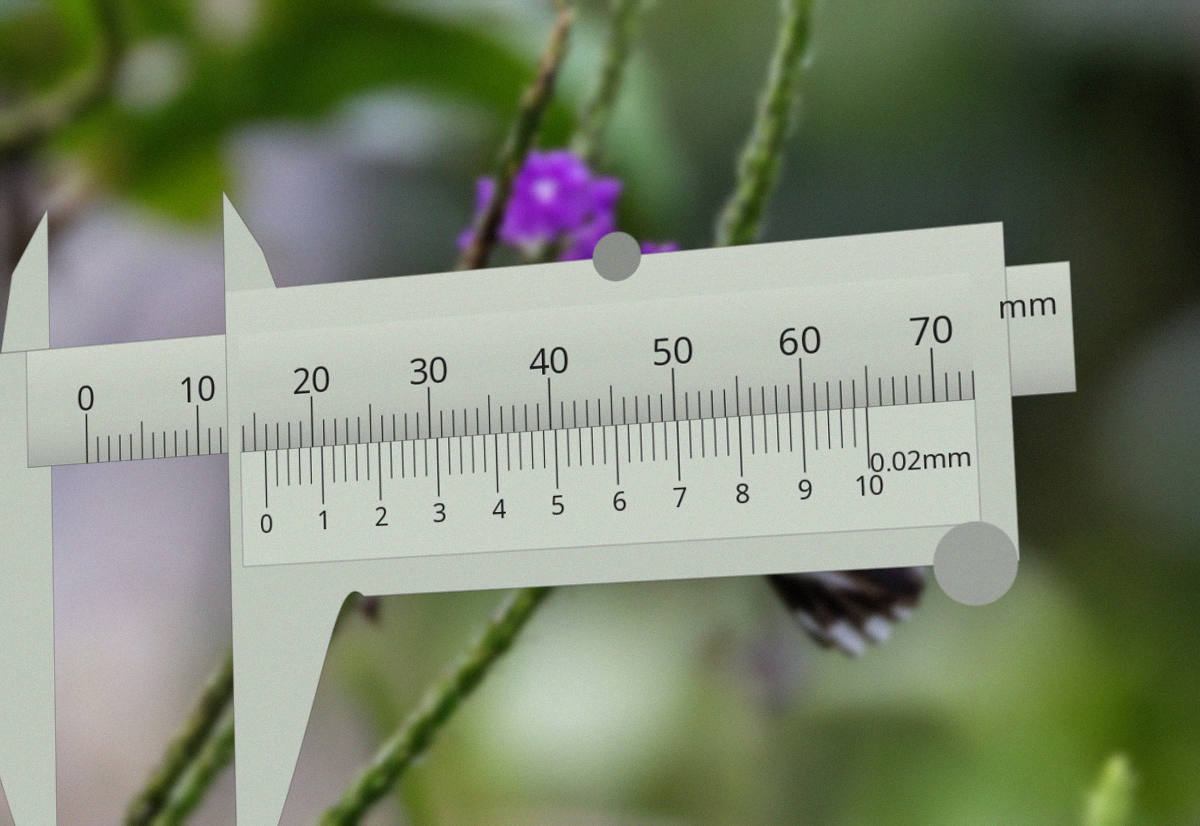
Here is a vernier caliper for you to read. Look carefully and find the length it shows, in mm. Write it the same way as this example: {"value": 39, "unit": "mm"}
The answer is {"value": 15.9, "unit": "mm"}
